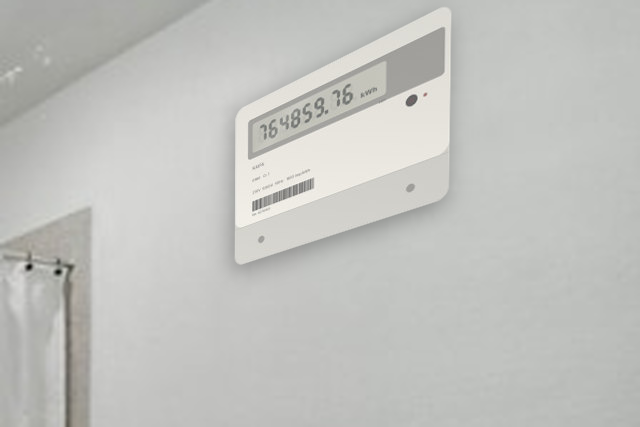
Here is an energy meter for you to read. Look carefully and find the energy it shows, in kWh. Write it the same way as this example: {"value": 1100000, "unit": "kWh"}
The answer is {"value": 764859.76, "unit": "kWh"}
